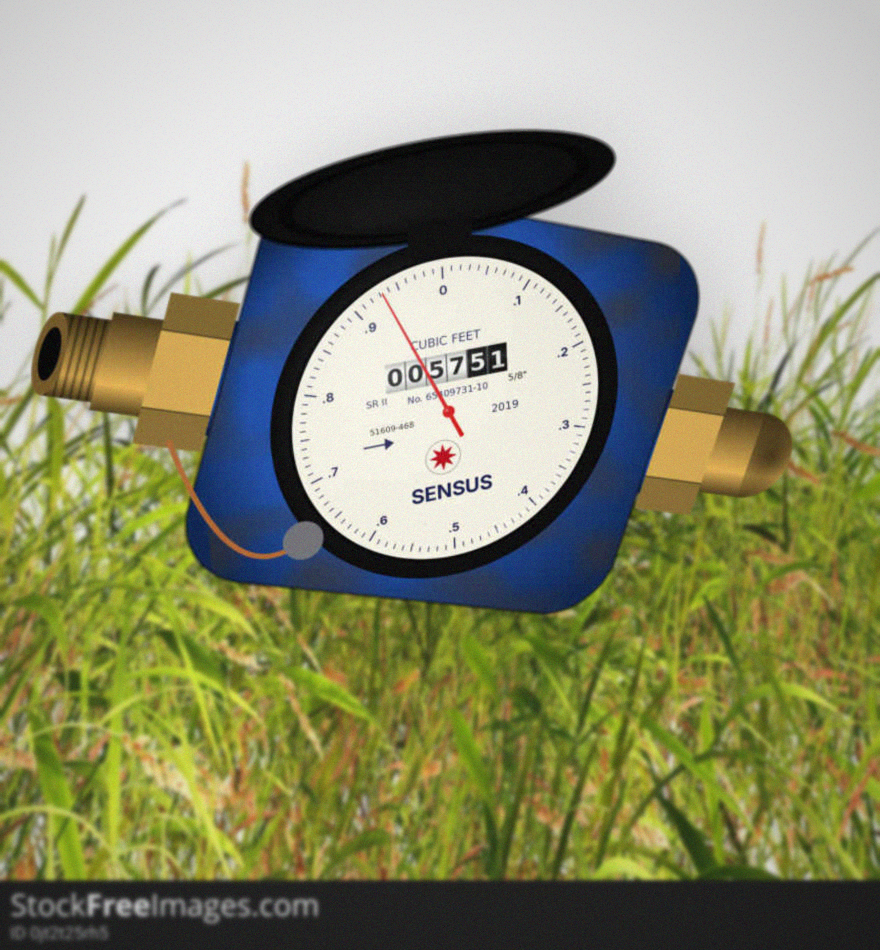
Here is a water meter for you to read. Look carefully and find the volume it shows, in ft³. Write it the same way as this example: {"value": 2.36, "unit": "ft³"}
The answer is {"value": 5750.93, "unit": "ft³"}
